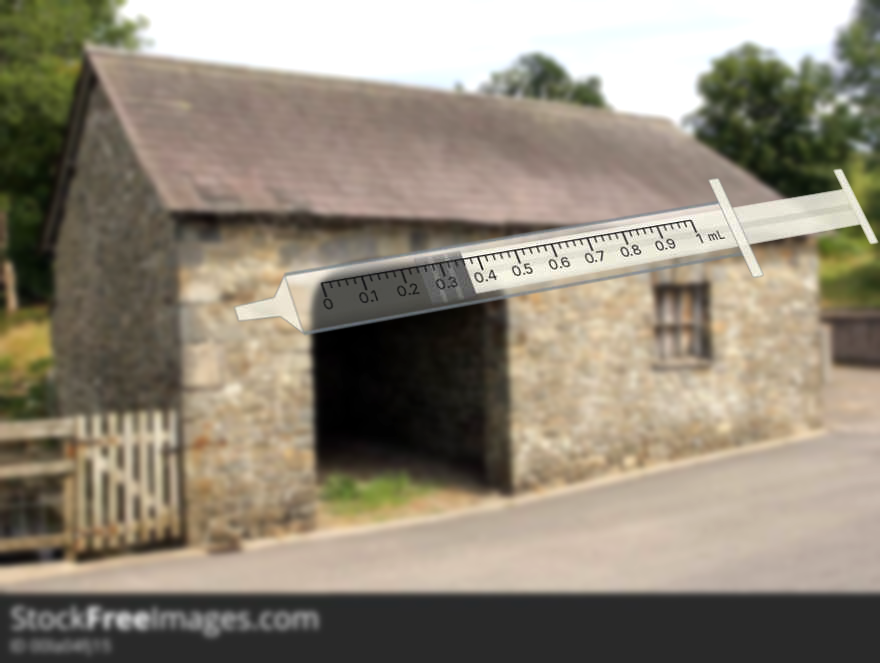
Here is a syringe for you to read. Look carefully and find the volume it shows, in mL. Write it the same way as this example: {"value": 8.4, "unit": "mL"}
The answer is {"value": 0.24, "unit": "mL"}
